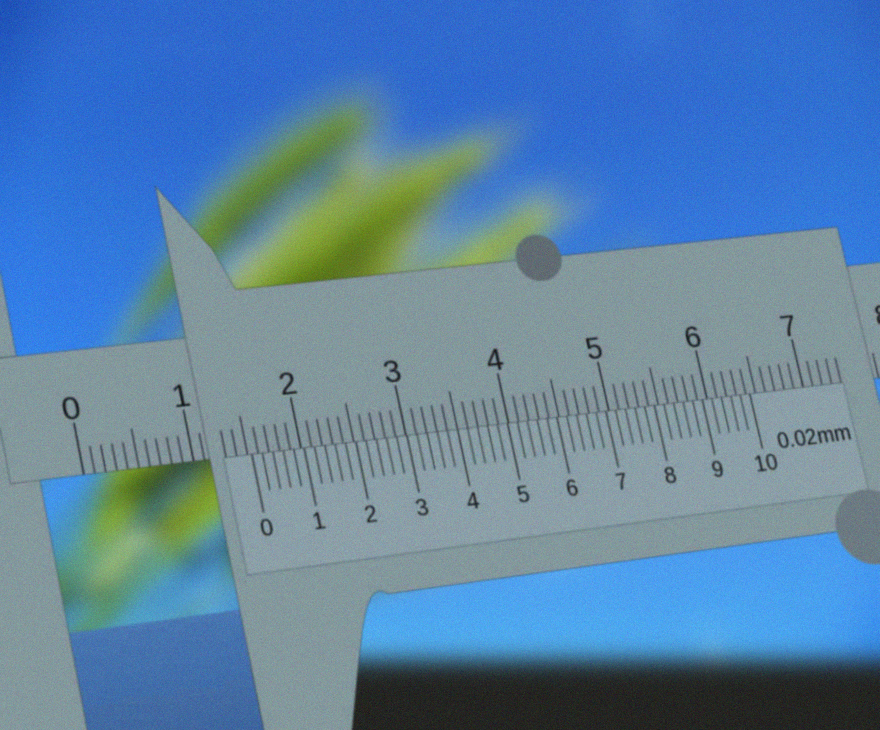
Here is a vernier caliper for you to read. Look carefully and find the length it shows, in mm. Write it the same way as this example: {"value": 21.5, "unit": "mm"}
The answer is {"value": 15.4, "unit": "mm"}
